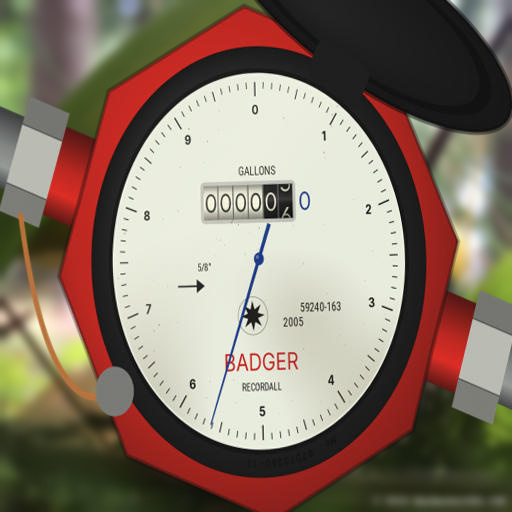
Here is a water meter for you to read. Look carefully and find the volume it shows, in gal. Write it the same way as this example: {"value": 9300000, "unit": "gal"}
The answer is {"value": 55.6, "unit": "gal"}
